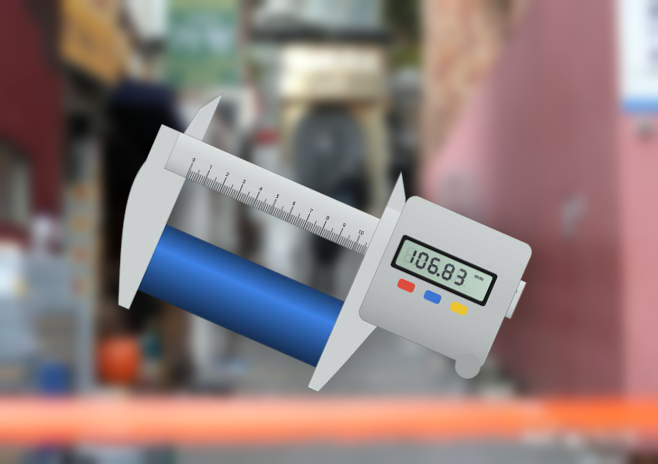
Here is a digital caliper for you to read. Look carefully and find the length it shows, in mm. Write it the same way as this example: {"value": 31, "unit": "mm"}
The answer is {"value": 106.83, "unit": "mm"}
